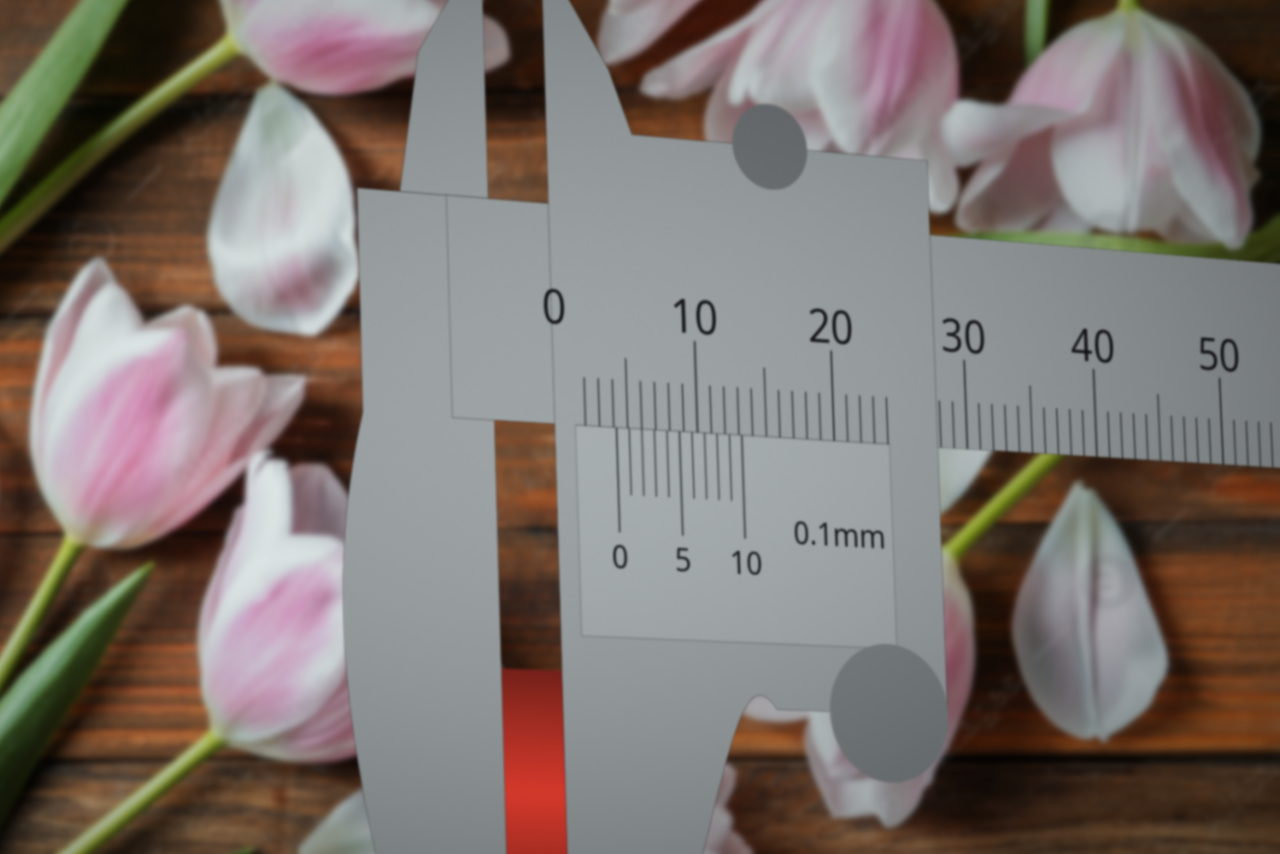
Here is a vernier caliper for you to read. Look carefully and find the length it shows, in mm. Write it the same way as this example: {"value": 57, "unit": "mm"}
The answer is {"value": 4.2, "unit": "mm"}
